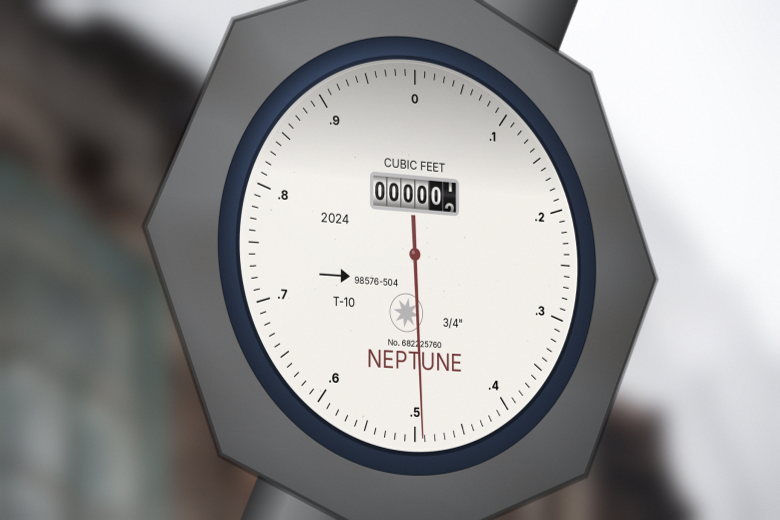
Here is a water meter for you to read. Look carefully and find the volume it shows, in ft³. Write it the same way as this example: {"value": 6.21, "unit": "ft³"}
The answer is {"value": 1.49, "unit": "ft³"}
